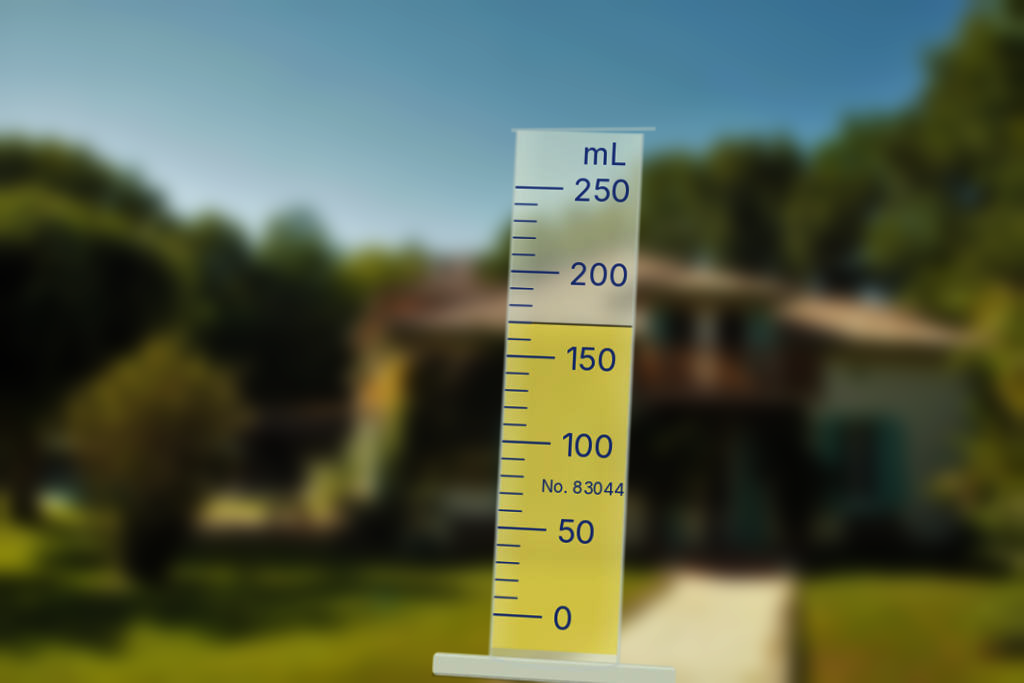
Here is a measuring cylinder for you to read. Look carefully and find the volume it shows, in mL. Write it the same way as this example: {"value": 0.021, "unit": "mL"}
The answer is {"value": 170, "unit": "mL"}
